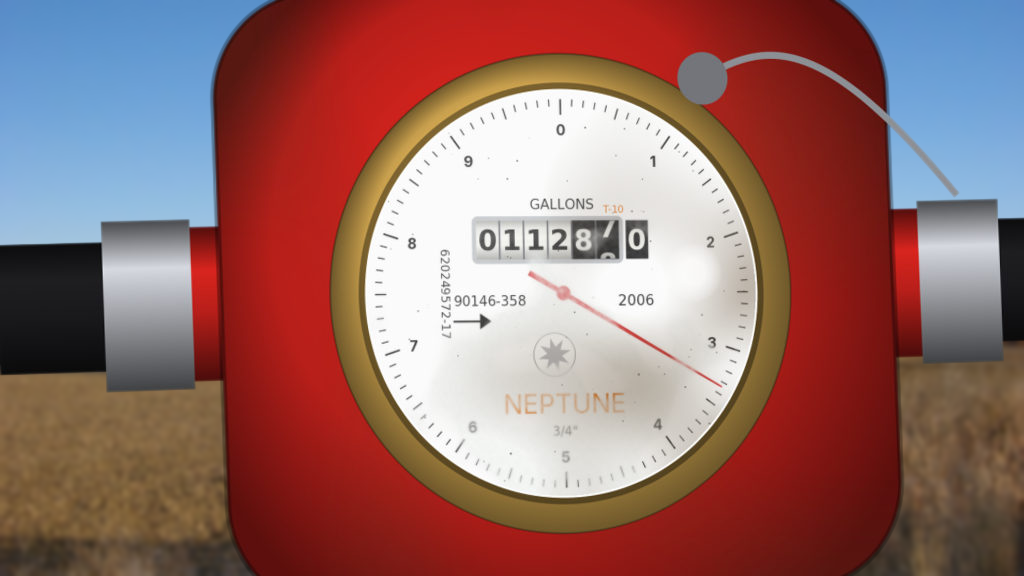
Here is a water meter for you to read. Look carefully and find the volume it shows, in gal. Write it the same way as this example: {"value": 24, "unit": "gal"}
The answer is {"value": 112873.3, "unit": "gal"}
